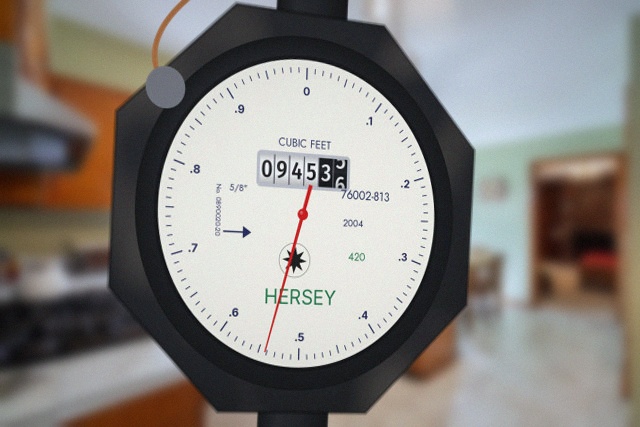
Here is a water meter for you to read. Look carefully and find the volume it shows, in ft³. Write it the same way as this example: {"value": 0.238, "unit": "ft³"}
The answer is {"value": 94535.54, "unit": "ft³"}
